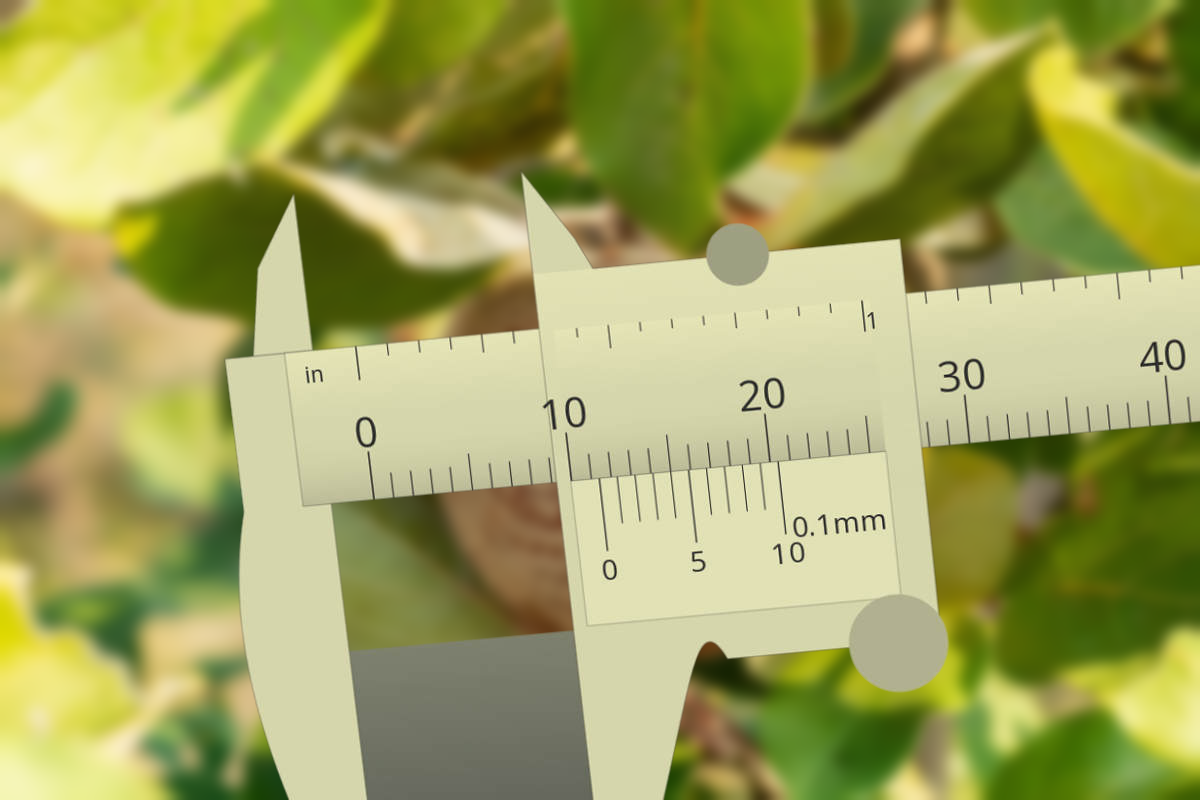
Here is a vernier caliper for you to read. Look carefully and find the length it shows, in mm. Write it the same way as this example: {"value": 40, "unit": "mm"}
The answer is {"value": 11.4, "unit": "mm"}
